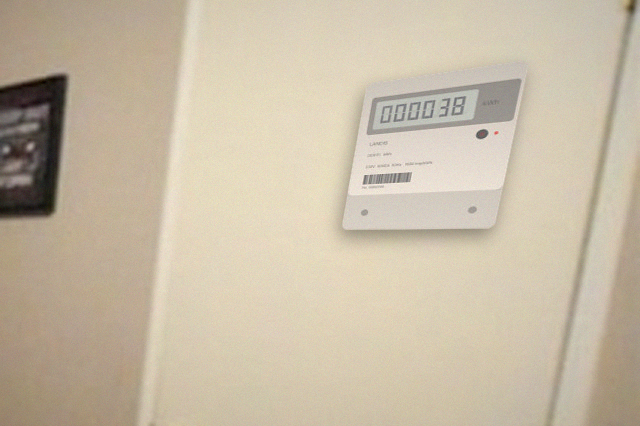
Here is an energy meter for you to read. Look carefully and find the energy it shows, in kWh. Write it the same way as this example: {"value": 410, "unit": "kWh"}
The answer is {"value": 38, "unit": "kWh"}
